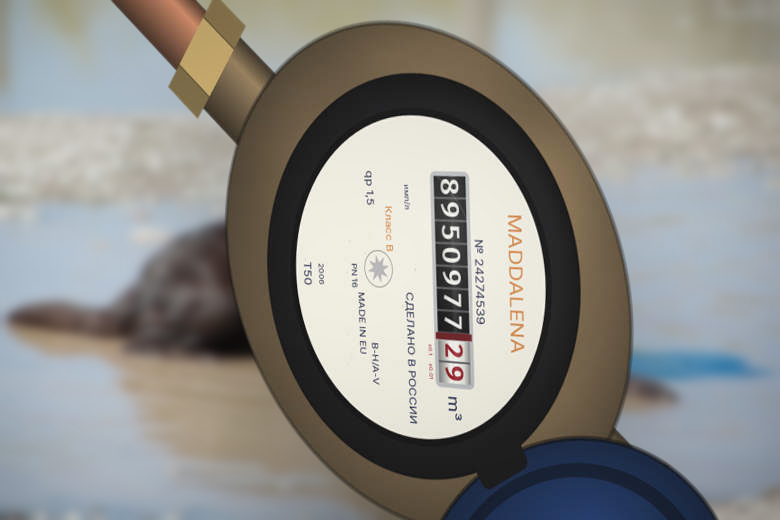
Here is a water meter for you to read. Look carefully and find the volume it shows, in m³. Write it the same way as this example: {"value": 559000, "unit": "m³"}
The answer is {"value": 8950977.29, "unit": "m³"}
